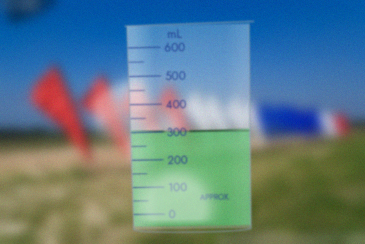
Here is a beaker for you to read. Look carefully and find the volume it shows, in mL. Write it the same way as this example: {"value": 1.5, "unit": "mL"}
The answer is {"value": 300, "unit": "mL"}
